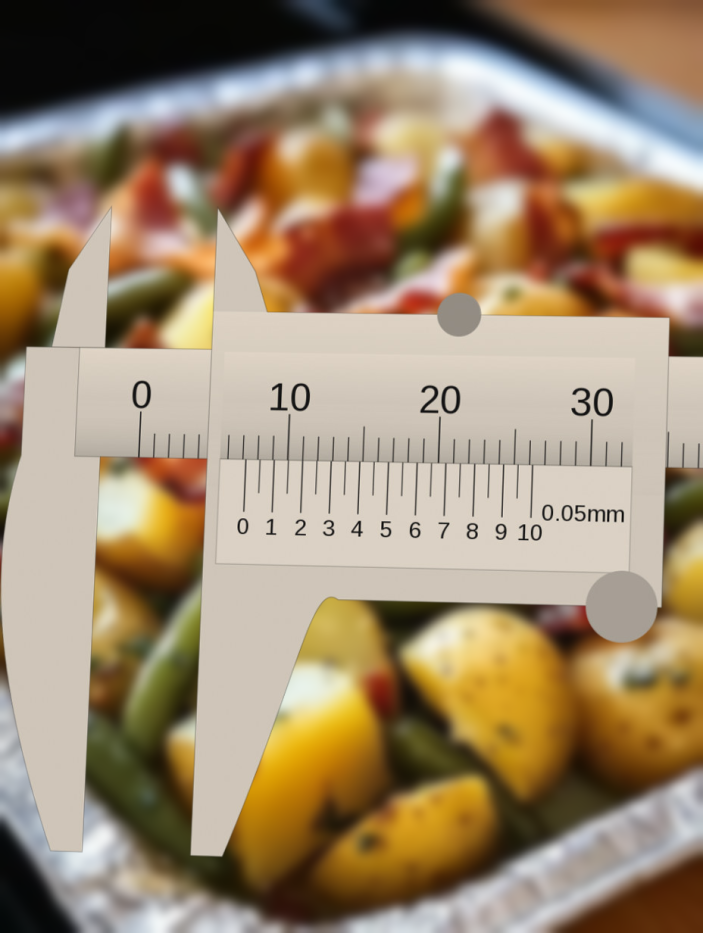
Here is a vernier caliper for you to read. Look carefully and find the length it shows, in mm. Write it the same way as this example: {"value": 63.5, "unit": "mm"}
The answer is {"value": 7.2, "unit": "mm"}
